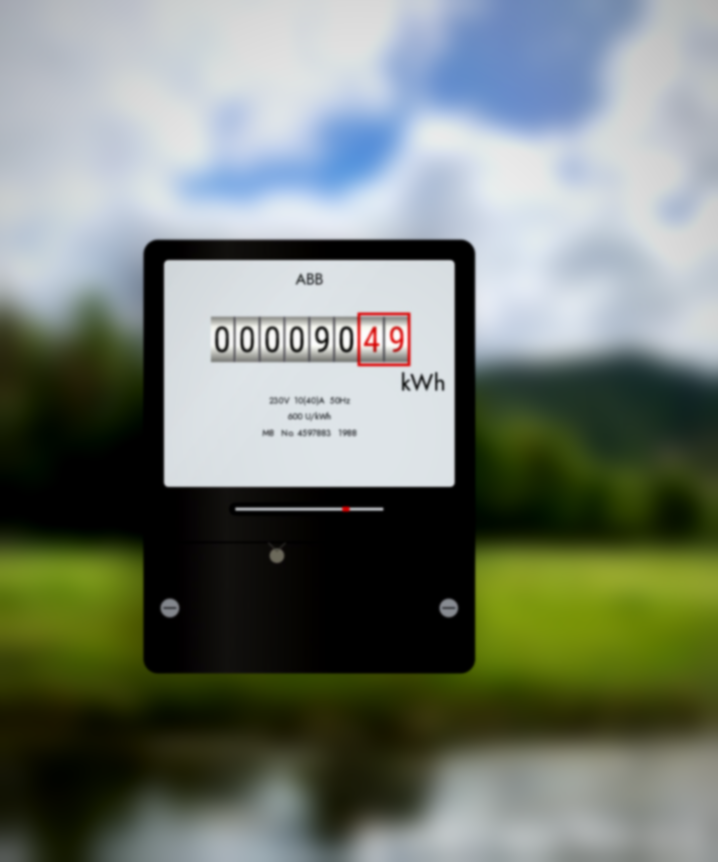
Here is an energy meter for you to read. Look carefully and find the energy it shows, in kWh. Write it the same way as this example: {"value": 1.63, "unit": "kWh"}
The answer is {"value": 90.49, "unit": "kWh"}
